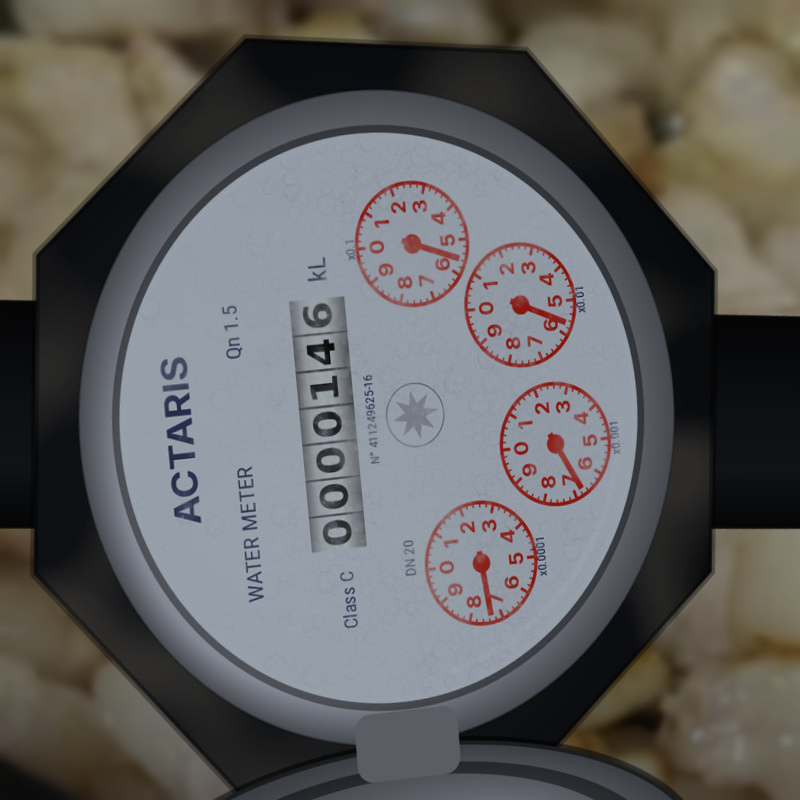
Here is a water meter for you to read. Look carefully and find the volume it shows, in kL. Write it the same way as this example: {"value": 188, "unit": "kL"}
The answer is {"value": 146.5567, "unit": "kL"}
